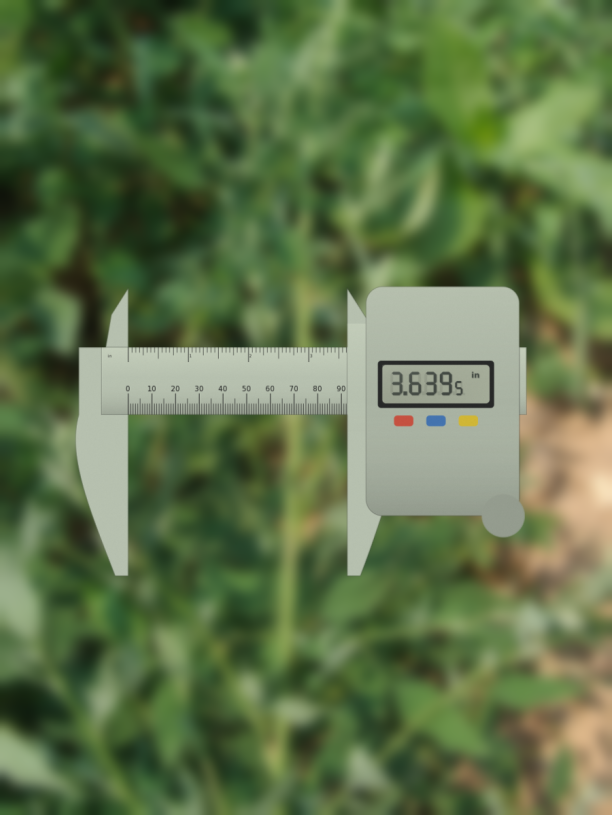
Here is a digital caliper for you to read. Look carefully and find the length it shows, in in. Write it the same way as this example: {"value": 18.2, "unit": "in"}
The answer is {"value": 3.6395, "unit": "in"}
